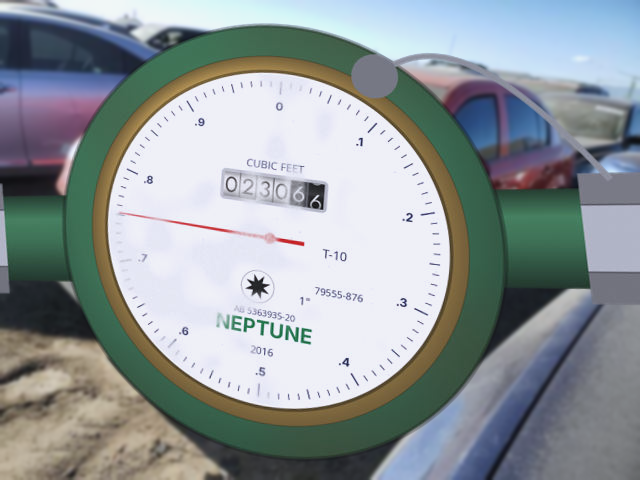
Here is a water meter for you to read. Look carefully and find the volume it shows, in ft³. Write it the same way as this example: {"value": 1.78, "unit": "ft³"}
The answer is {"value": 23065.75, "unit": "ft³"}
